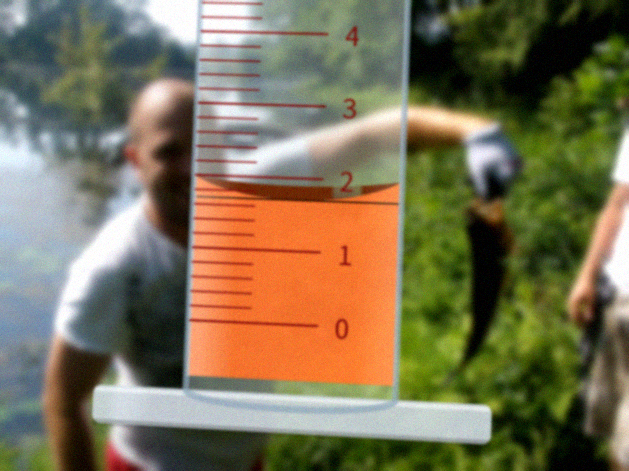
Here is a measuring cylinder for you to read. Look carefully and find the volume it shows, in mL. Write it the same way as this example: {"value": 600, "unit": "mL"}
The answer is {"value": 1.7, "unit": "mL"}
